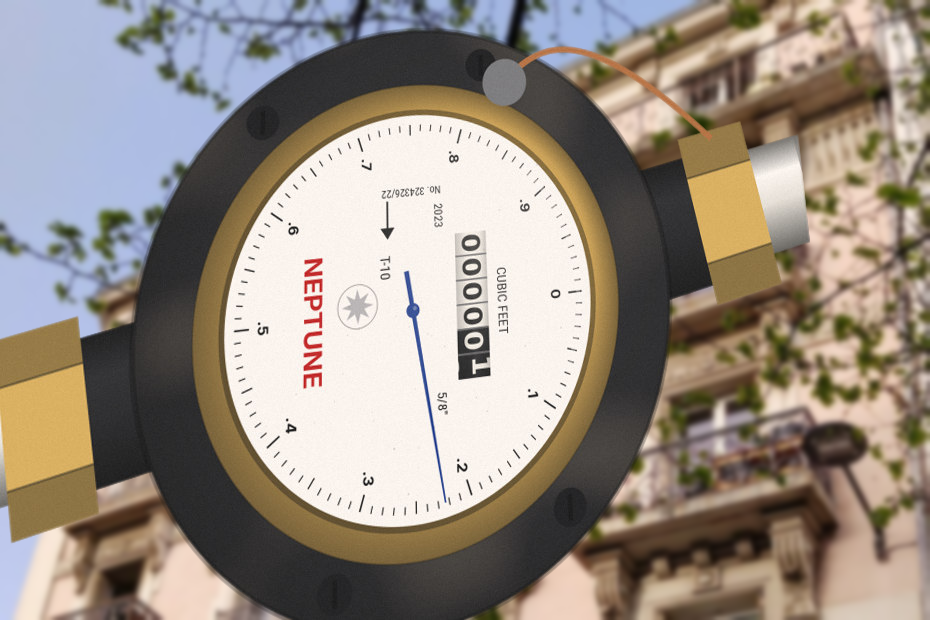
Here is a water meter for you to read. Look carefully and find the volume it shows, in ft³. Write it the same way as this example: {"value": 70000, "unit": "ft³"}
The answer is {"value": 1.22, "unit": "ft³"}
